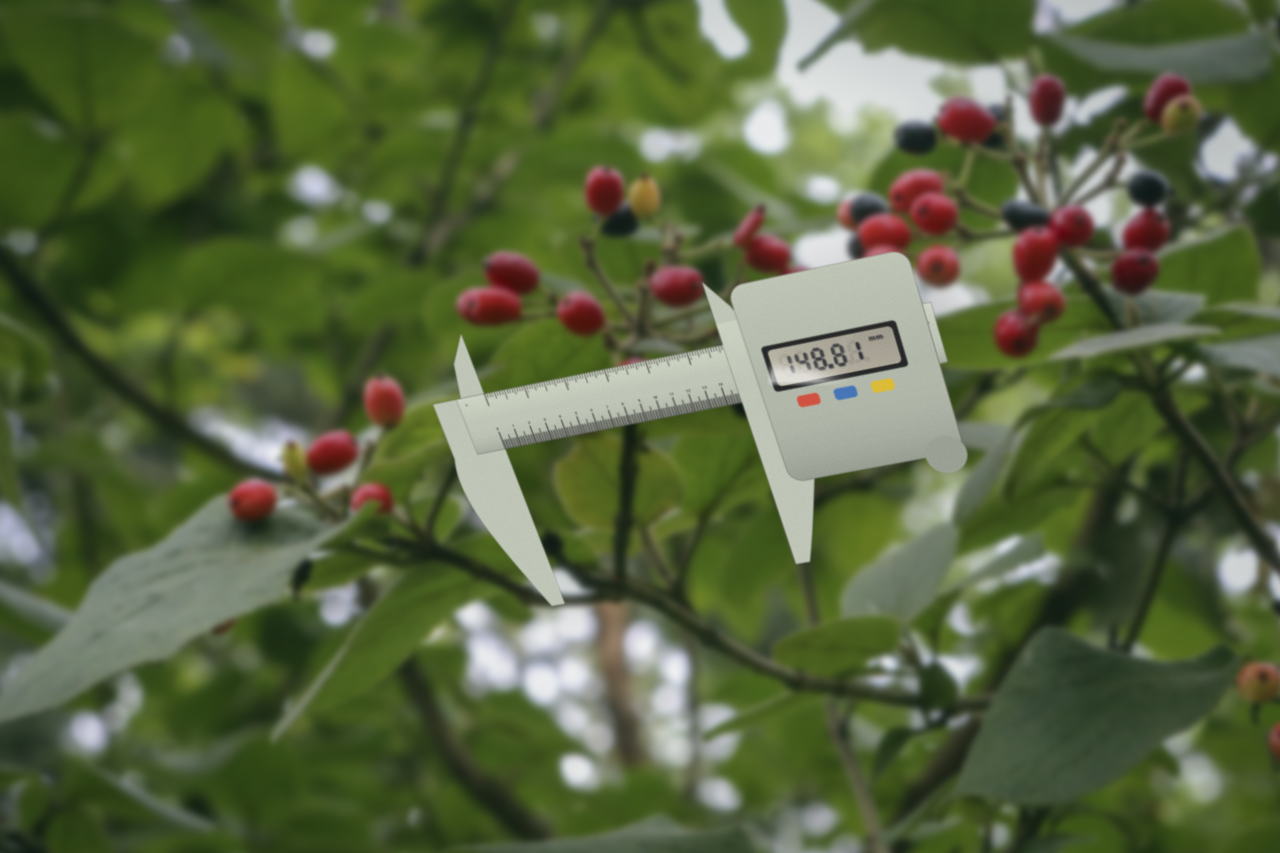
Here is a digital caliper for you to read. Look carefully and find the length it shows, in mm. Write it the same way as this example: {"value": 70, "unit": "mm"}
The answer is {"value": 148.81, "unit": "mm"}
